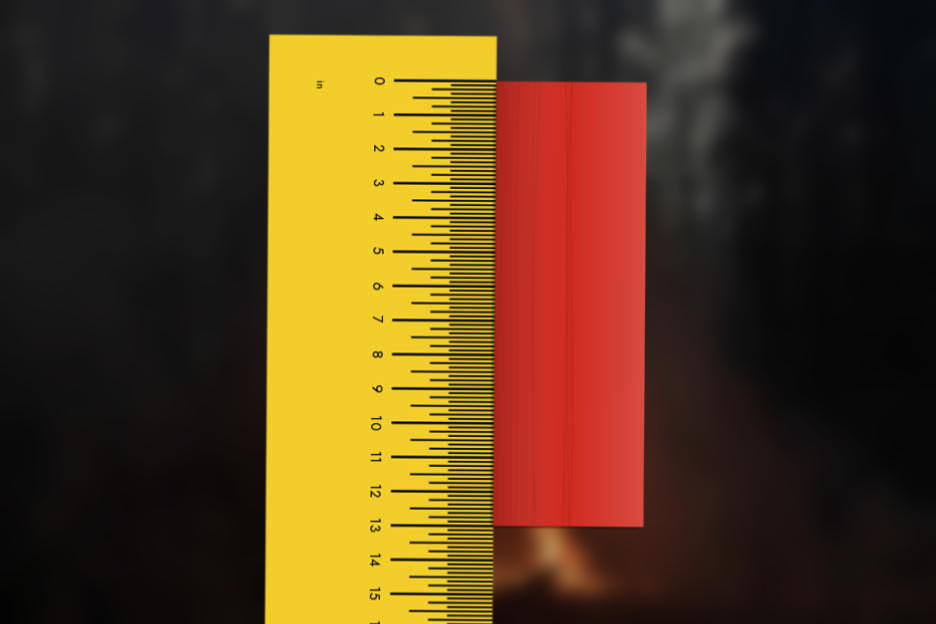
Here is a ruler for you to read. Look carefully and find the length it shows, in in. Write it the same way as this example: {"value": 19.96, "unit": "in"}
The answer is {"value": 13, "unit": "in"}
